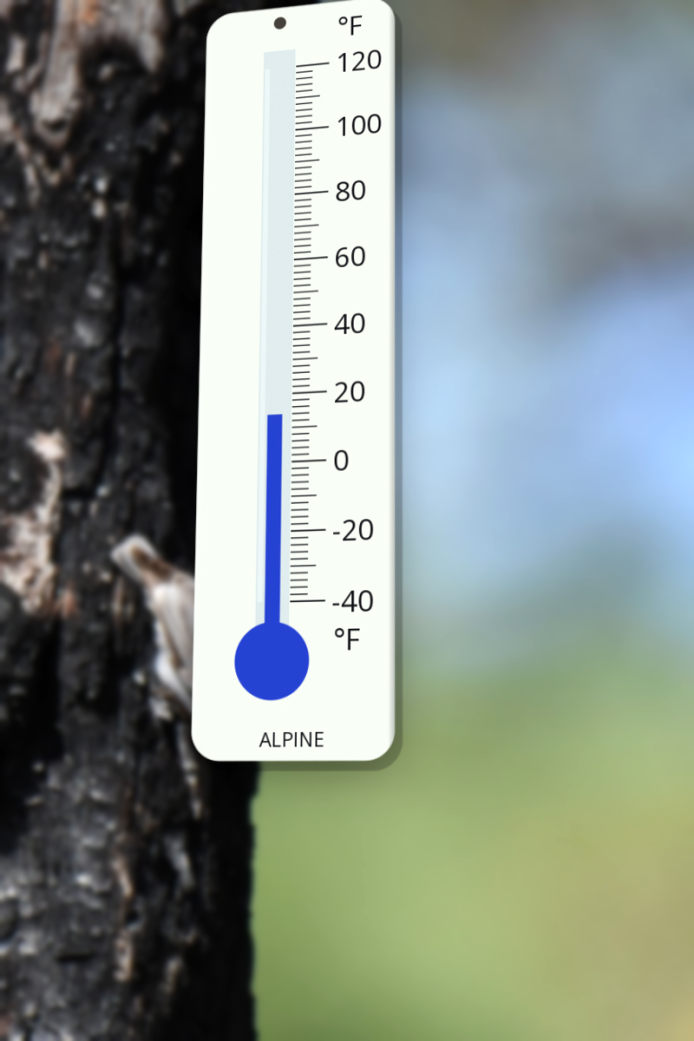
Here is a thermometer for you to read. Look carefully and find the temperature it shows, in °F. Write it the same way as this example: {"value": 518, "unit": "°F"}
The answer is {"value": 14, "unit": "°F"}
